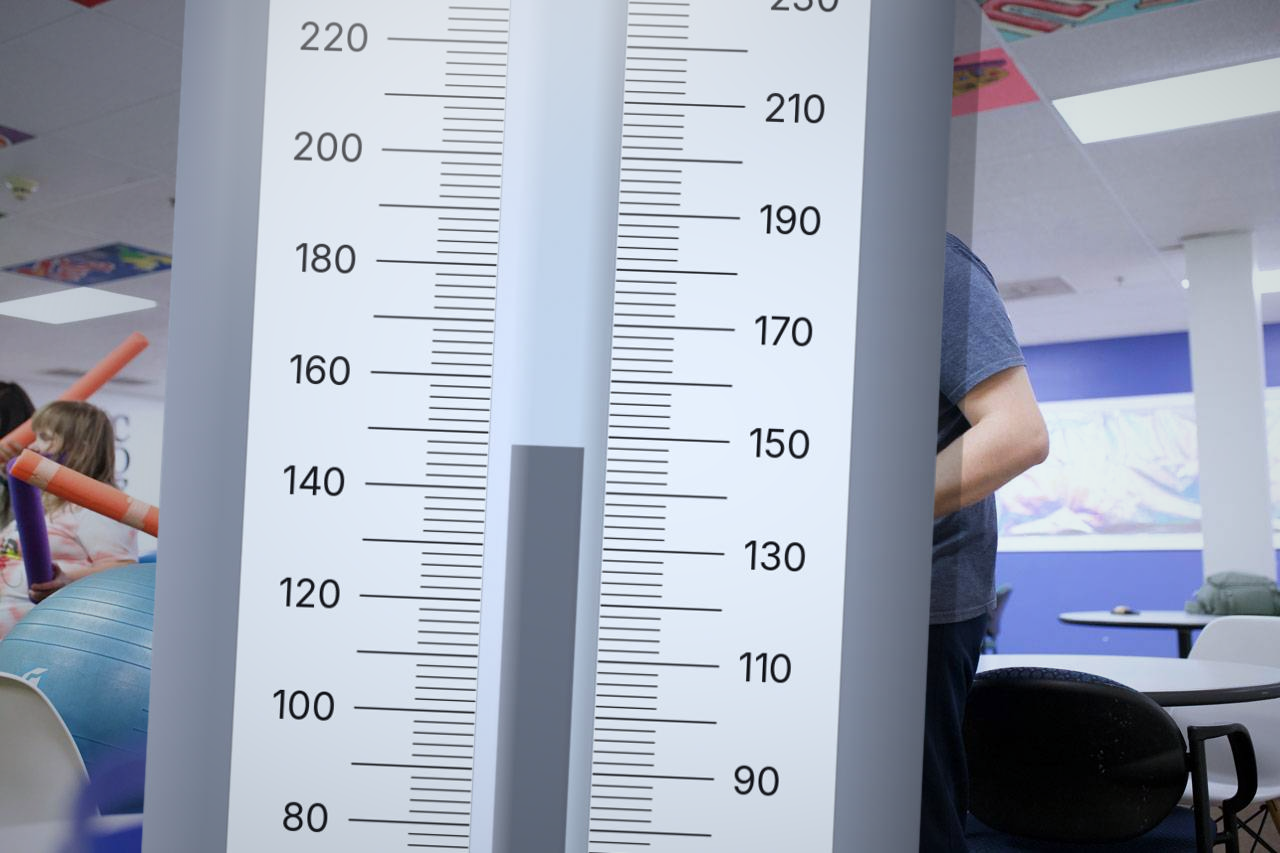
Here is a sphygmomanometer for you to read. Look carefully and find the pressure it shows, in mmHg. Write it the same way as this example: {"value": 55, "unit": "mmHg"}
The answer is {"value": 148, "unit": "mmHg"}
